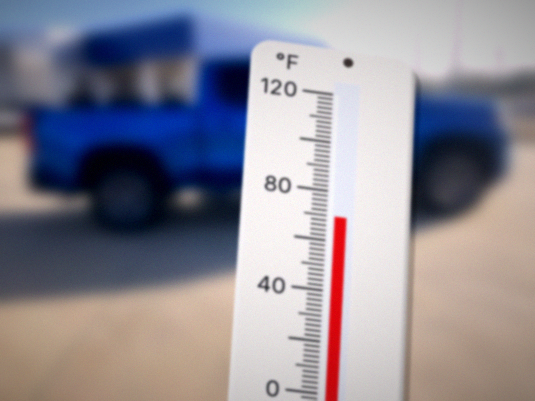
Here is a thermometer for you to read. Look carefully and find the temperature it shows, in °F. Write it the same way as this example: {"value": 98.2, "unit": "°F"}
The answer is {"value": 70, "unit": "°F"}
